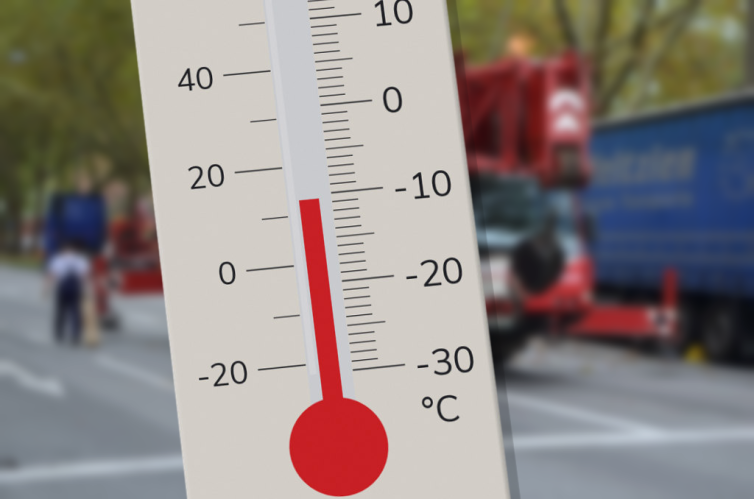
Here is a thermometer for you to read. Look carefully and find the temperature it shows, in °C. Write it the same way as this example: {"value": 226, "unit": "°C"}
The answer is {"value": -10.5, "unit": "°C"}
